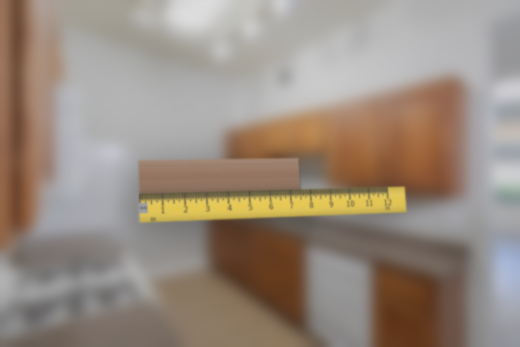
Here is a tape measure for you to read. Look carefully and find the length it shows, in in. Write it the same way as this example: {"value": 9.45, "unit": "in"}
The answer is {"value": 7.5, "unit": "in"}
